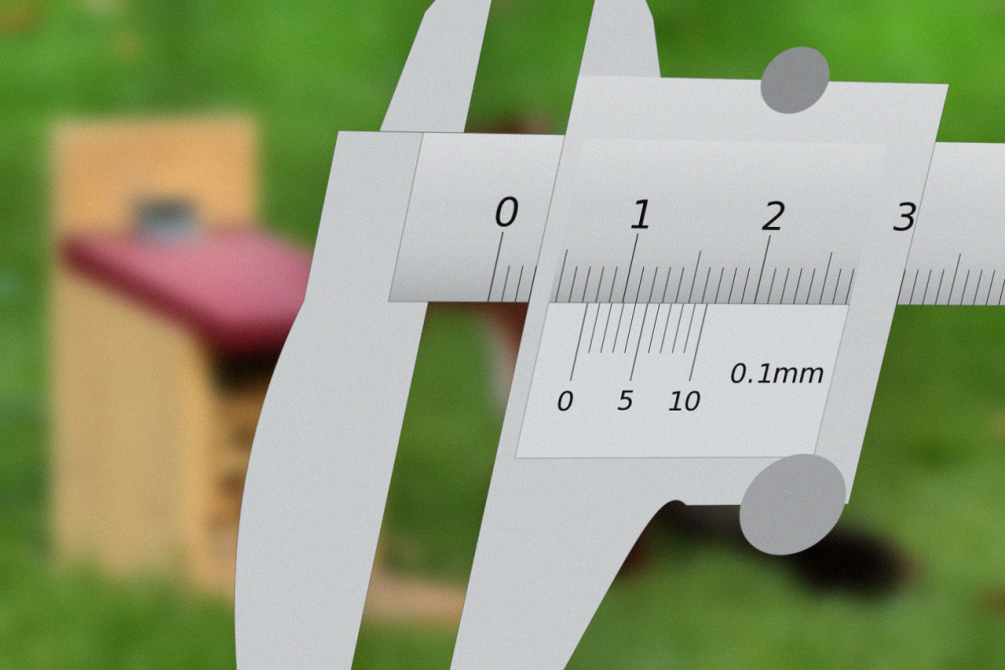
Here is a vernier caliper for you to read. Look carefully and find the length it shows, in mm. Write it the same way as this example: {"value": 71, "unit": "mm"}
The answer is {"value": 7.4, "unit": "mm"}
